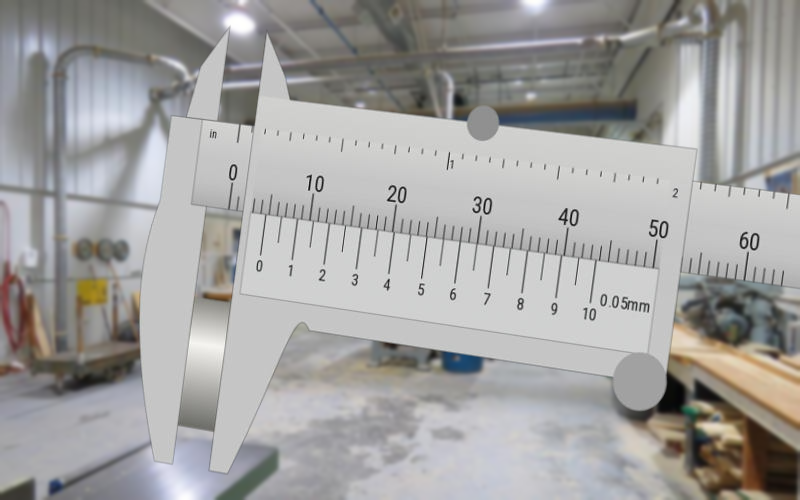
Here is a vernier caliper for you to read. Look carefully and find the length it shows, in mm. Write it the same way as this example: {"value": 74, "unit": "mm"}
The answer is {"value": 4.6, "unit": "mm"}
